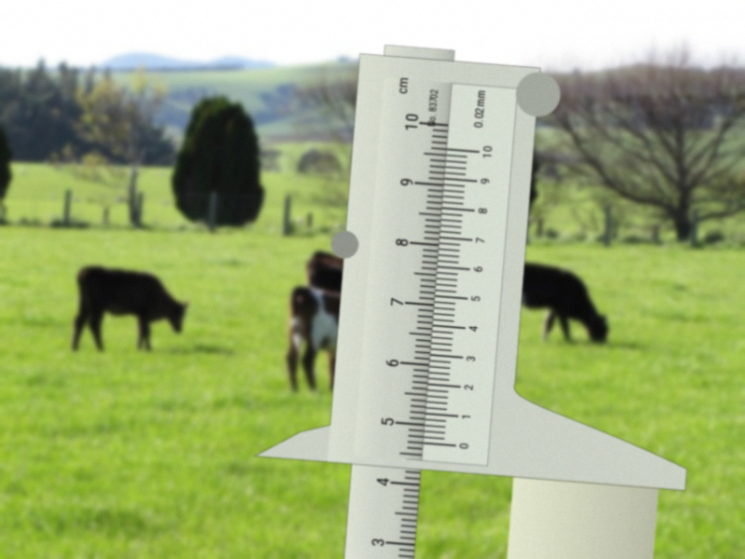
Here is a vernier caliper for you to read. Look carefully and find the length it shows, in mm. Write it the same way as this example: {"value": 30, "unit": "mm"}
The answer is {"value": 47.0, "unit": "mm"}
